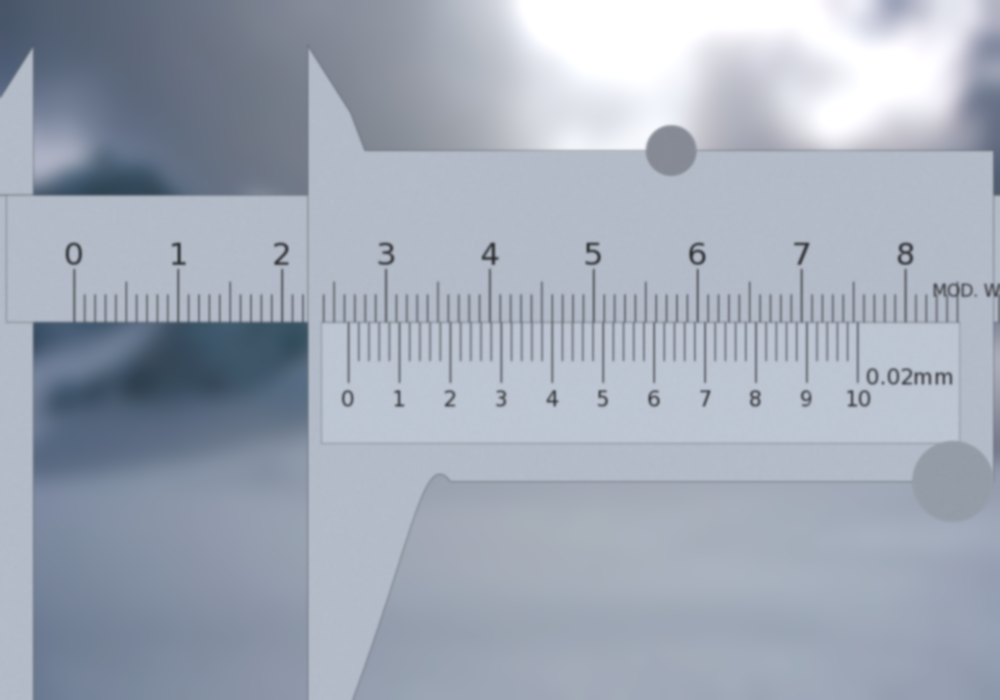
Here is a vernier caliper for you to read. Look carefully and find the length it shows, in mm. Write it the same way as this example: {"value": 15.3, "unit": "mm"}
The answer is {"value": 26.4, "unit": "mm"}
